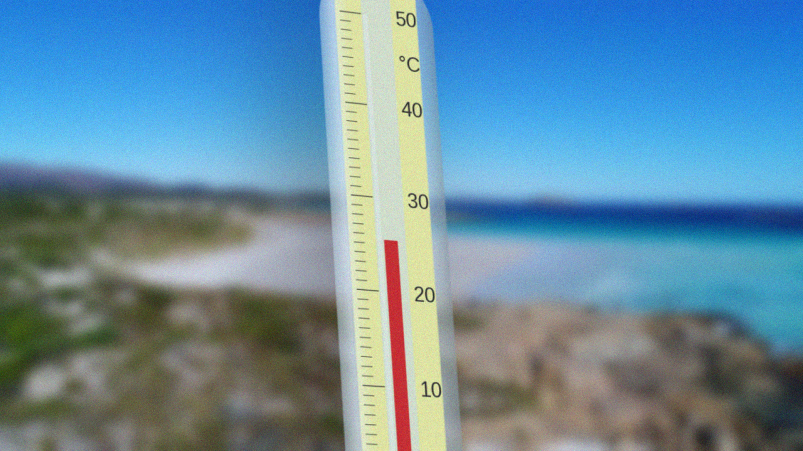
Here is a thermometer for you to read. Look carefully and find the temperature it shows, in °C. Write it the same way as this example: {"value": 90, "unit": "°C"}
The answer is {"value": 25.5, "unit": "°C"}
